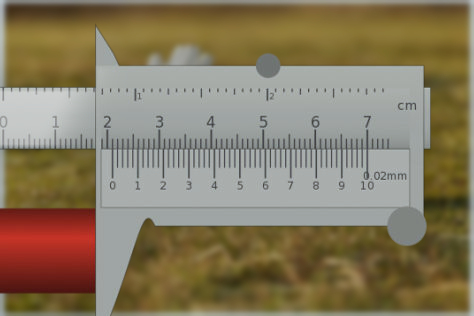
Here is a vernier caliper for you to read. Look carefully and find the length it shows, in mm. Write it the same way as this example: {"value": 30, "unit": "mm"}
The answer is {"value": 21.0, "unit": "mm"}
